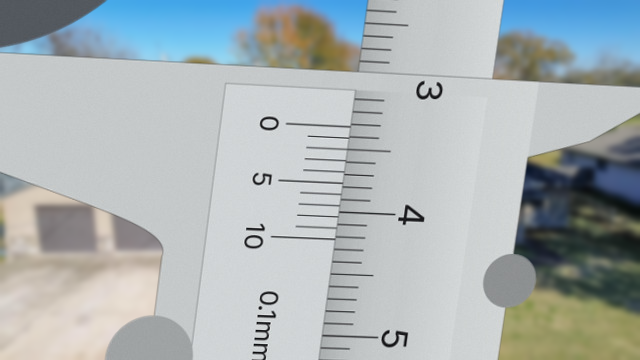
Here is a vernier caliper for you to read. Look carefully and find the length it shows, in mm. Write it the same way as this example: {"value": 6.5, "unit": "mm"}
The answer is {"value": 33.2, "unit": "mm"}
